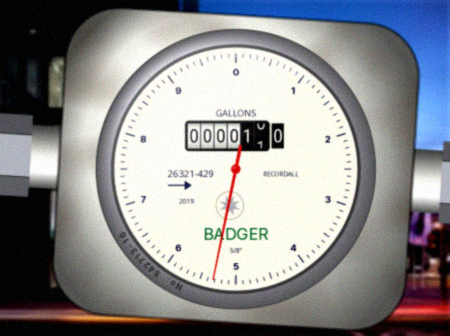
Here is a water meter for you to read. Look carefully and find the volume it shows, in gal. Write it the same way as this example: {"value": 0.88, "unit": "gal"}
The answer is {"value": 105.3, "unit": "gal"}
